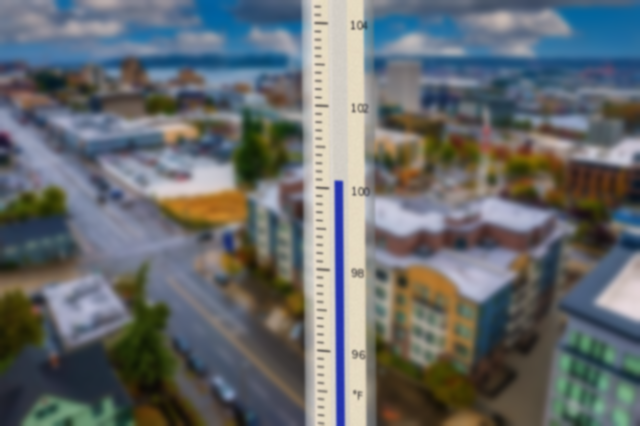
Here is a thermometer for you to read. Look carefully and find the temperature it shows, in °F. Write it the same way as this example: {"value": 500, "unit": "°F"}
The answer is {"value": 100.2, "unit": "°F"}
